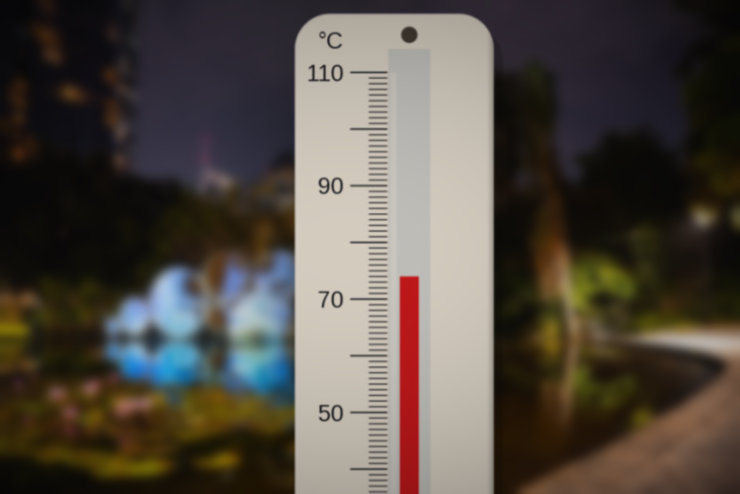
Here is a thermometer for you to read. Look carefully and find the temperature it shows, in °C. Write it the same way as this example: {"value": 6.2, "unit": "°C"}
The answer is {"value": 74, "unit": "°C"}
